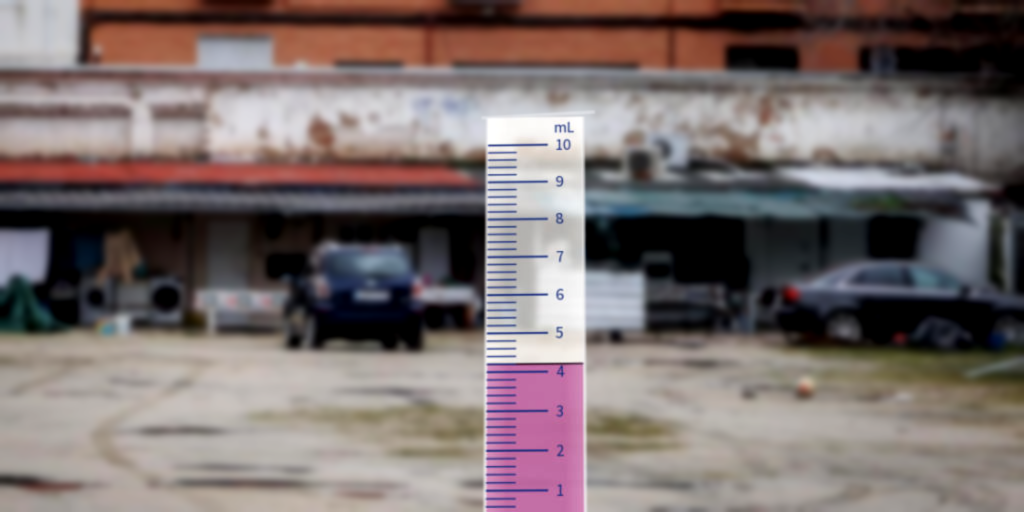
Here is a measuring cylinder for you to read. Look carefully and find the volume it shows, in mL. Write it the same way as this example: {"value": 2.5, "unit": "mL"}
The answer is {"value": 4.2, "unit": "mL"}
